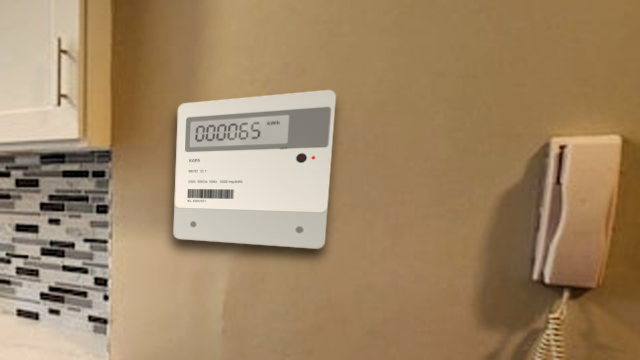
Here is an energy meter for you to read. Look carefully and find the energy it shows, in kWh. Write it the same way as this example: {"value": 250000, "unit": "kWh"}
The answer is {"value": 65, "unit": "kWh"}
